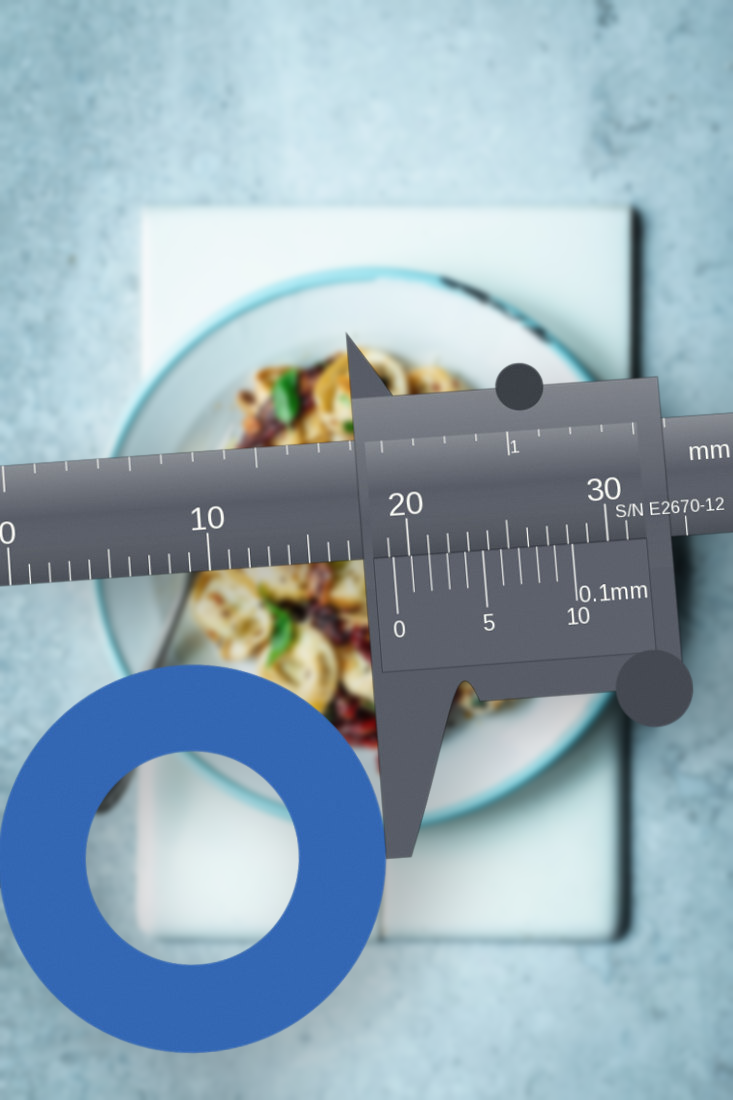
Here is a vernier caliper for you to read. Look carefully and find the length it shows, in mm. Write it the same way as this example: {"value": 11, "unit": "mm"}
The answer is {"value": 19.2, "unit": "mm"}
